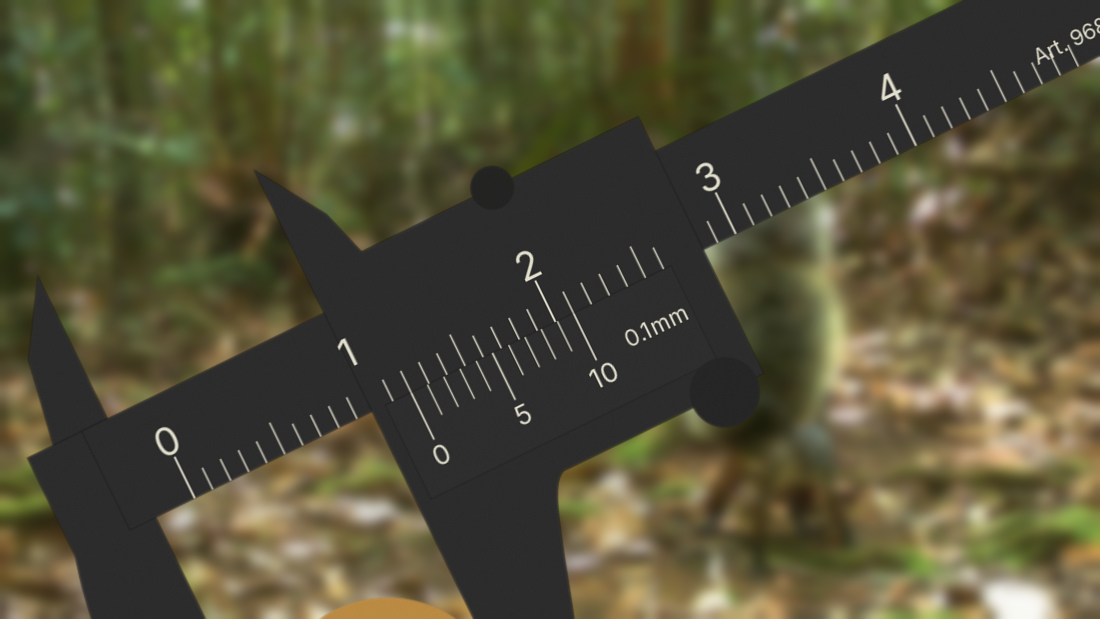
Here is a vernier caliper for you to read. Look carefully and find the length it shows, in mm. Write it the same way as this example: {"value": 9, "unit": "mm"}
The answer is {"value": 12.0, "unit": "mm"}
